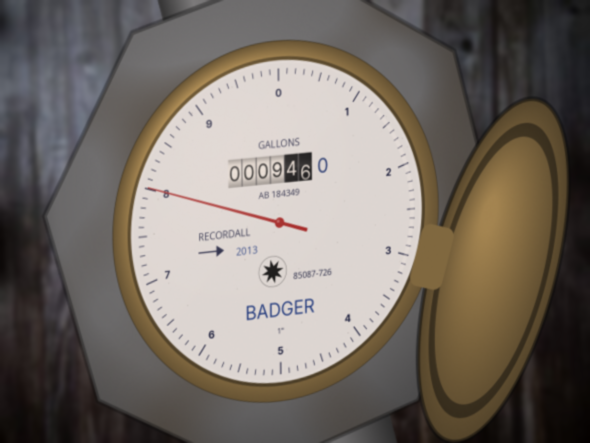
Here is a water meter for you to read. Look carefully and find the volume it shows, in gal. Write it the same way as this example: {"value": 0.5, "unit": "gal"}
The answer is {"value": 9458.0, "unit": "gal"}
